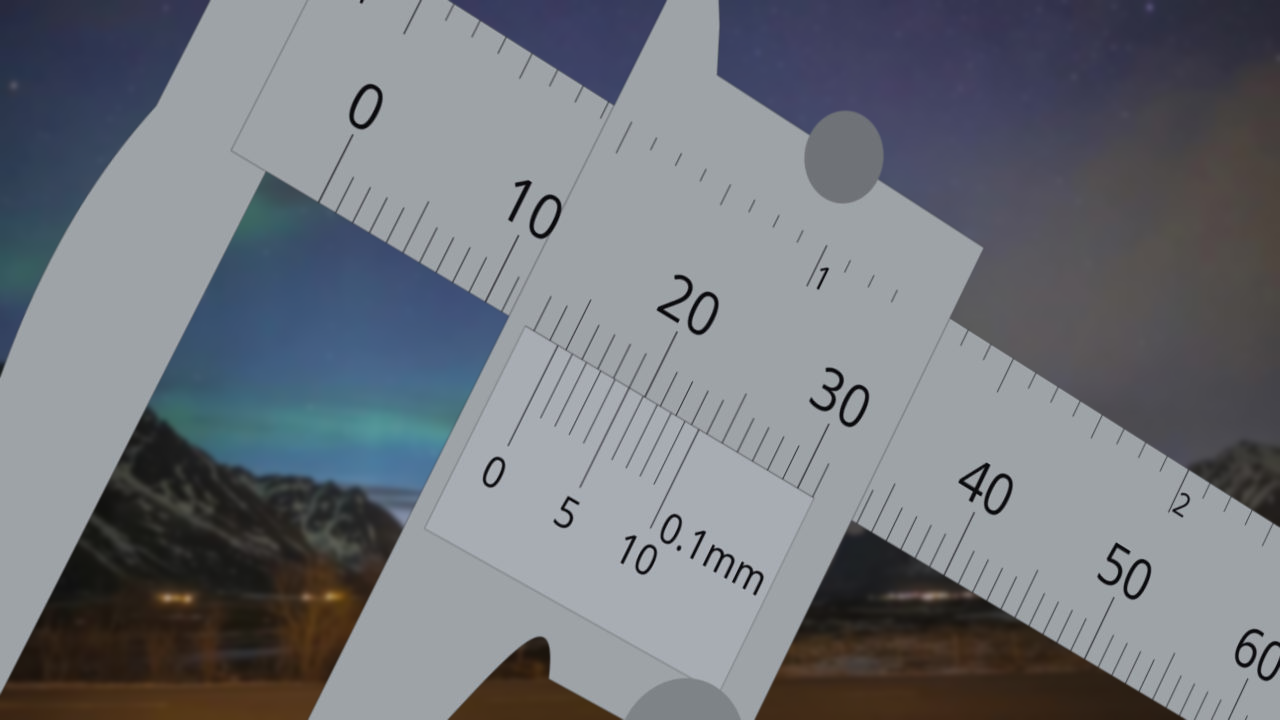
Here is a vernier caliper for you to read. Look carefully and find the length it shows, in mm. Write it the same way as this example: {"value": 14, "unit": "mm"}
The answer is {"value": 14.5, "unit": "mm"}
